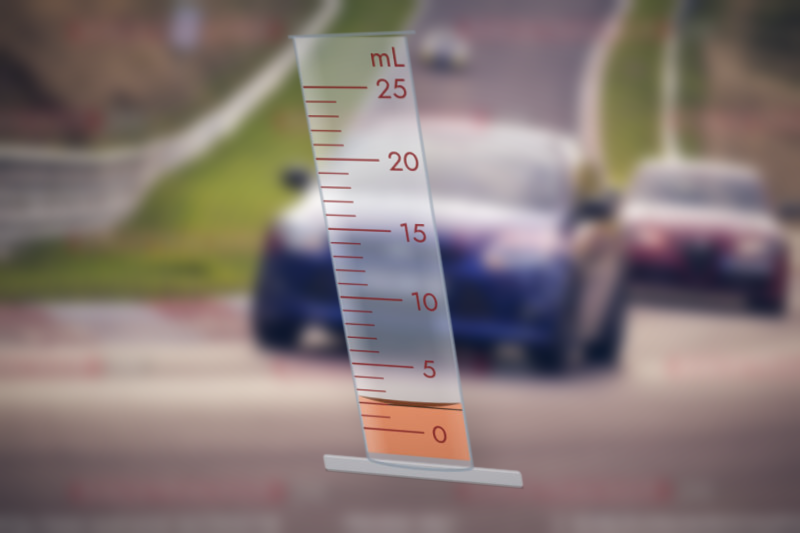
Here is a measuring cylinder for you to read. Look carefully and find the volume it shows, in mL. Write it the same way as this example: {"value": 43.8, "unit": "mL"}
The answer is {"value": 2, "unit": "mL"}
